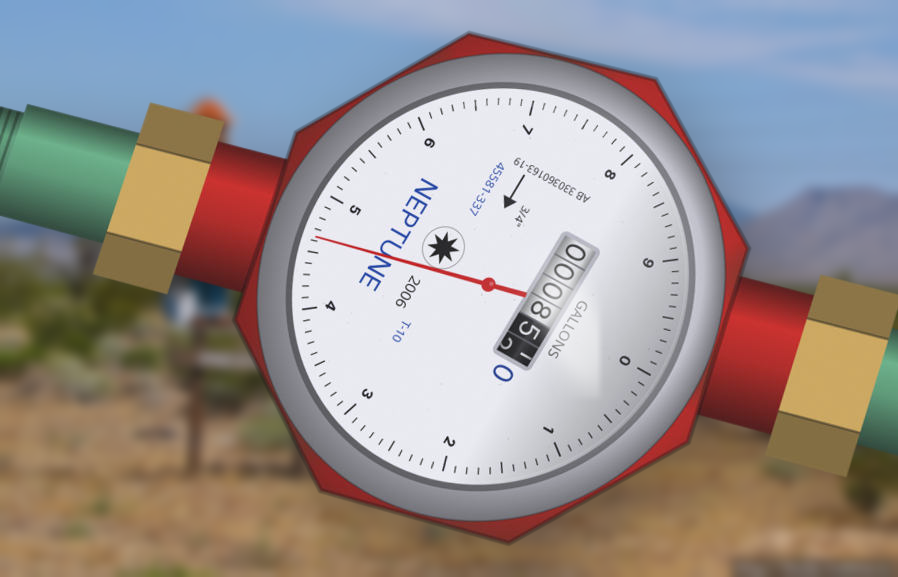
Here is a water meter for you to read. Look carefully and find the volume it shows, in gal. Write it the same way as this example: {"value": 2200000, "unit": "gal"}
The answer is {"value": 8514.6, "unit": "gal"}
